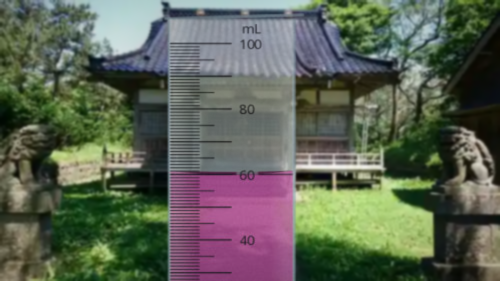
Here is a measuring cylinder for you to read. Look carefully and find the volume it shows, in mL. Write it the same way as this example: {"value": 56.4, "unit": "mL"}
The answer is {"value": 60, "unit": "mL"}
